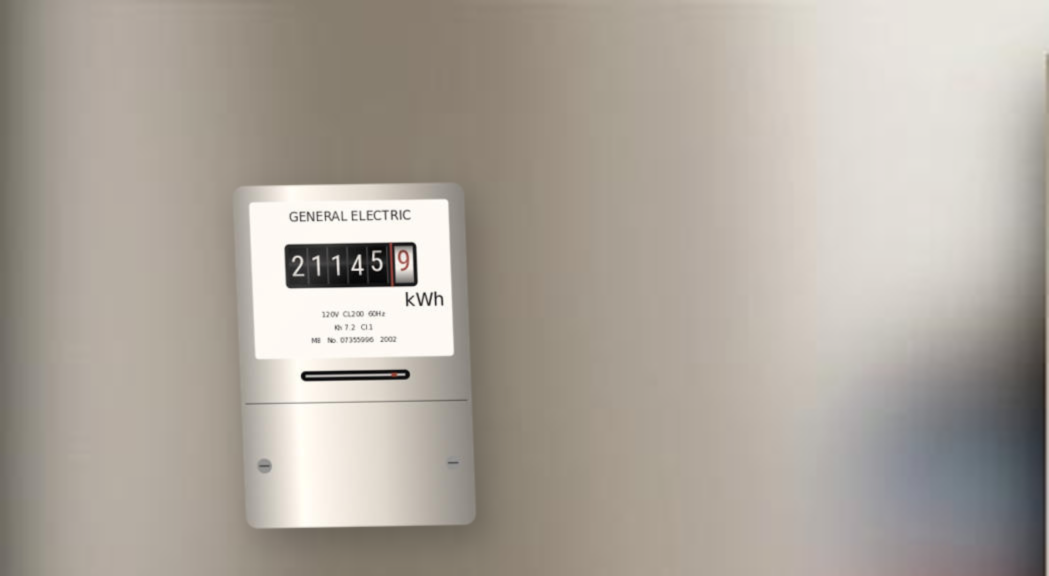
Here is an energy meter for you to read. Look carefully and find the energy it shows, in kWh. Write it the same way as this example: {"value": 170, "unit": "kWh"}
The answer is {"value": 21145.9, "unit": "kWh"}
